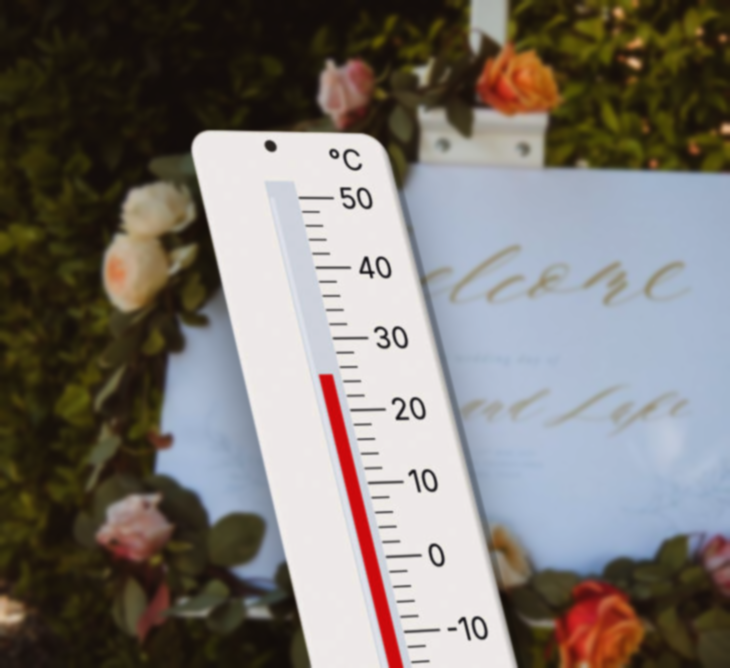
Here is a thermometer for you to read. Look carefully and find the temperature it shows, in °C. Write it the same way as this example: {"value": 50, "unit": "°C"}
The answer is {"value": 25, "unit": "°C"}
